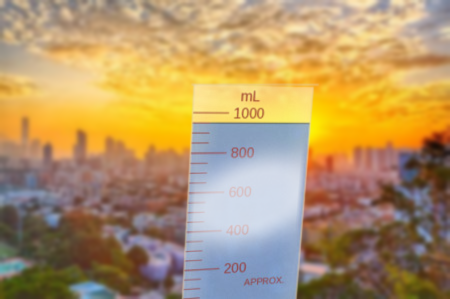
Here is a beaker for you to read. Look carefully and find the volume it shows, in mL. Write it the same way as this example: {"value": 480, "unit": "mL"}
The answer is {"value": 950, "unit": "mL"}
